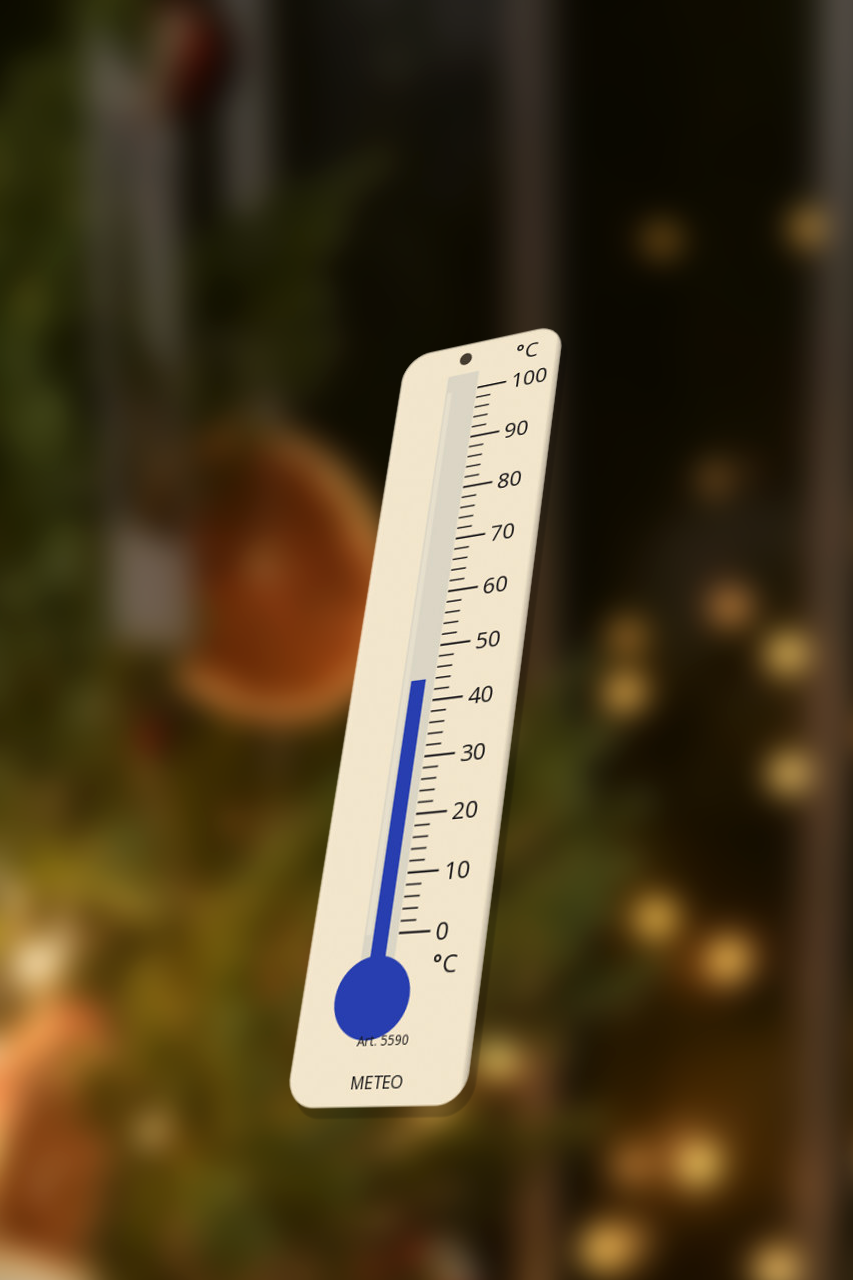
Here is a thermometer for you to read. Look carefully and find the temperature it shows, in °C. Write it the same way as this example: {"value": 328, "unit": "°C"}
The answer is {"value": 44, "unit": "°C"}
